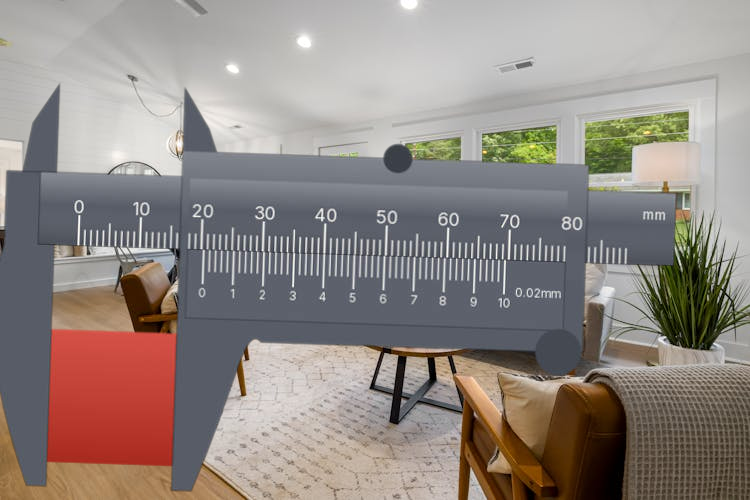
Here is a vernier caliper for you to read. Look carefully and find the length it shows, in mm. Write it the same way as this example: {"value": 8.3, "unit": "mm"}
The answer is {"value": 20.4, "unit": "mm"}
